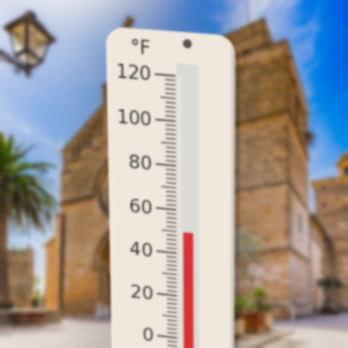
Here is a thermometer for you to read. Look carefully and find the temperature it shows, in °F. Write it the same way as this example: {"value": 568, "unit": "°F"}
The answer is {"value": 50, "unit": "°F"}
